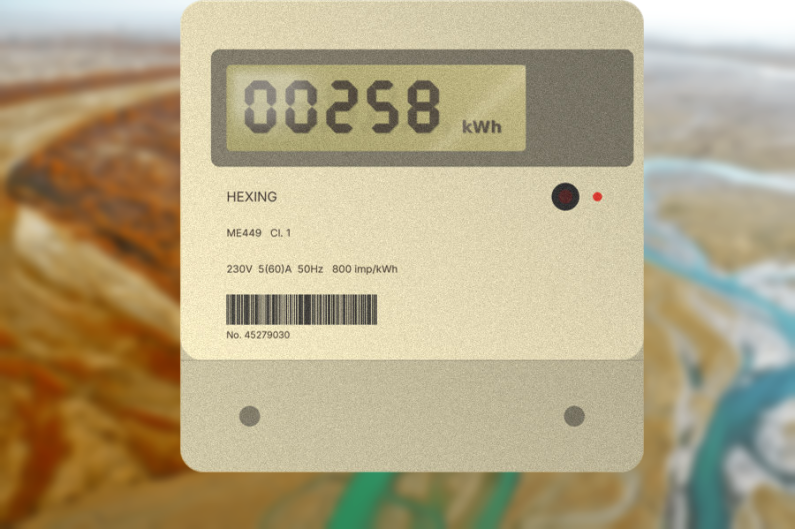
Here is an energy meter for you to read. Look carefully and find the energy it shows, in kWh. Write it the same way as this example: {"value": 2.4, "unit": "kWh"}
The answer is {"value": 258, "unit": "kWh"}
